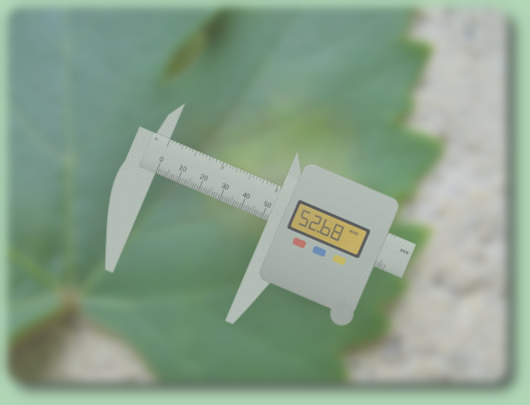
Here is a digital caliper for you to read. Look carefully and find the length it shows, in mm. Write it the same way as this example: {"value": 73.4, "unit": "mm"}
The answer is {"value": 52.68, "unit": "mm"}
